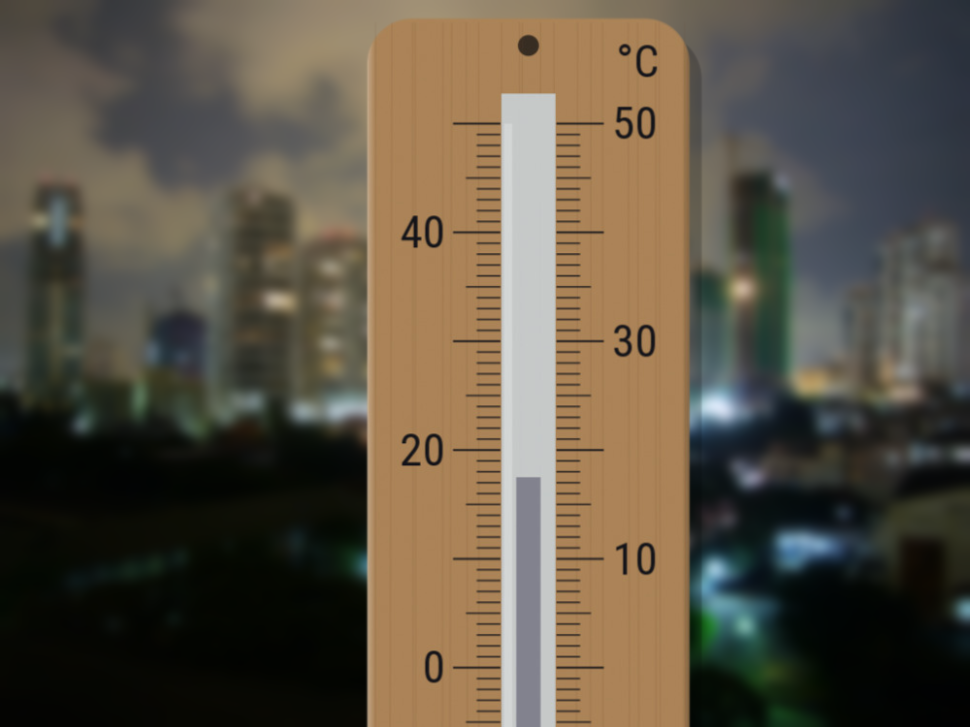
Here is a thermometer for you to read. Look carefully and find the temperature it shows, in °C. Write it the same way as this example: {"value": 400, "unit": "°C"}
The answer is {"value": 17.5, "unit": "°C"}
